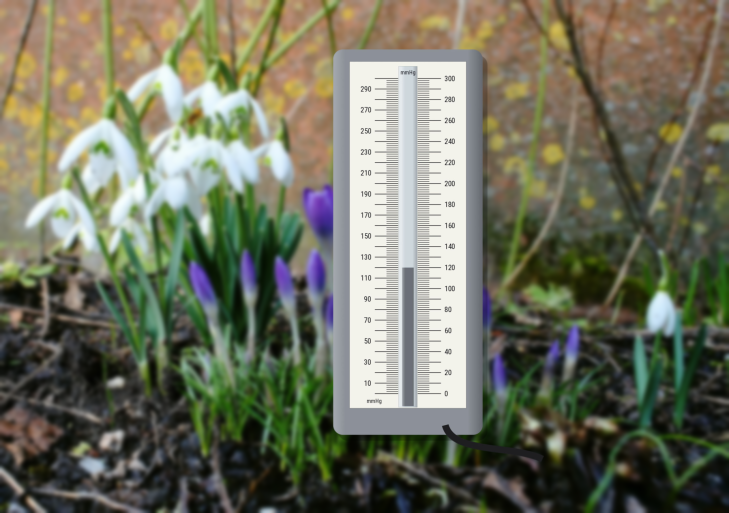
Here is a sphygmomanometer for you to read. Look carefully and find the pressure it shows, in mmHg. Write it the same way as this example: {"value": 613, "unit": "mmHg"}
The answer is {"value": 120, "unit": "mmHg"}
